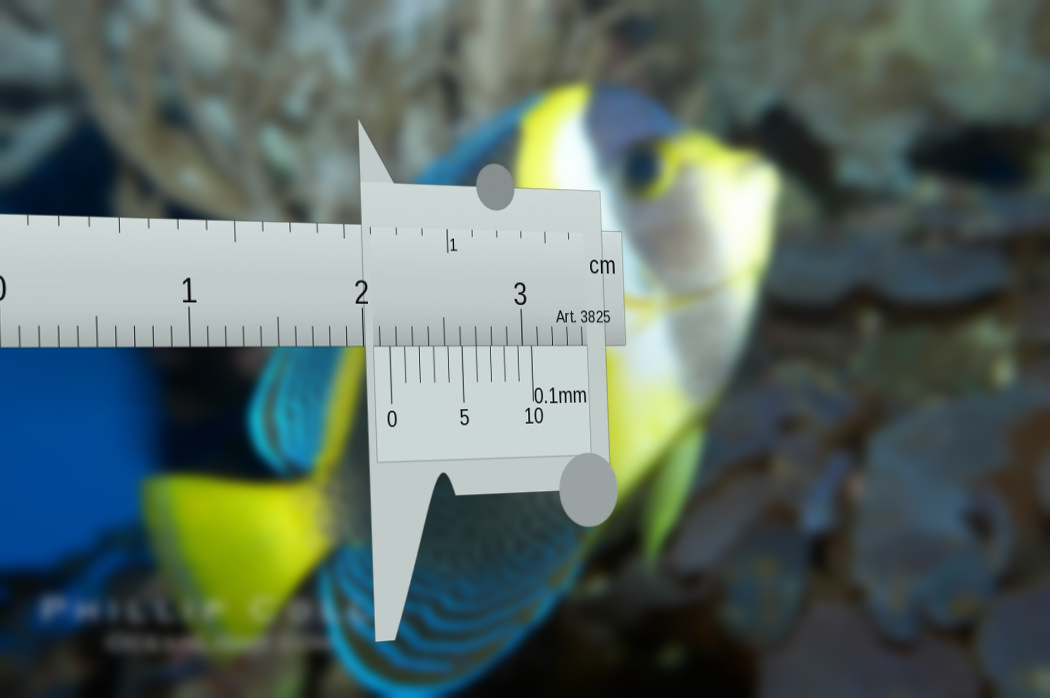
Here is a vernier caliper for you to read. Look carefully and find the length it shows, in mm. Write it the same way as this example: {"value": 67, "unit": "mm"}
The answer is {"value": 21.6, "unit": "mm"}
